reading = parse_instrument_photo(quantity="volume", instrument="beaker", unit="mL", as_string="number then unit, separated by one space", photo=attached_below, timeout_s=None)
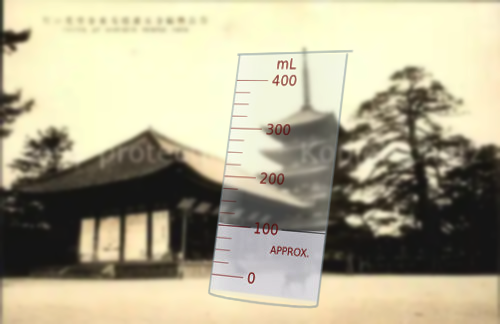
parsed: 100 mL
